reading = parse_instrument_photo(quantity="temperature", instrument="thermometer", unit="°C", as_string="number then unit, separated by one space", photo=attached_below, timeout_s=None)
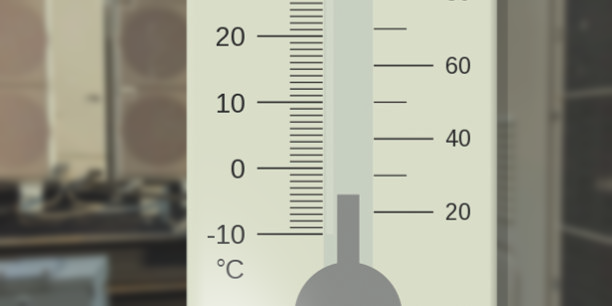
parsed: -4 °C
